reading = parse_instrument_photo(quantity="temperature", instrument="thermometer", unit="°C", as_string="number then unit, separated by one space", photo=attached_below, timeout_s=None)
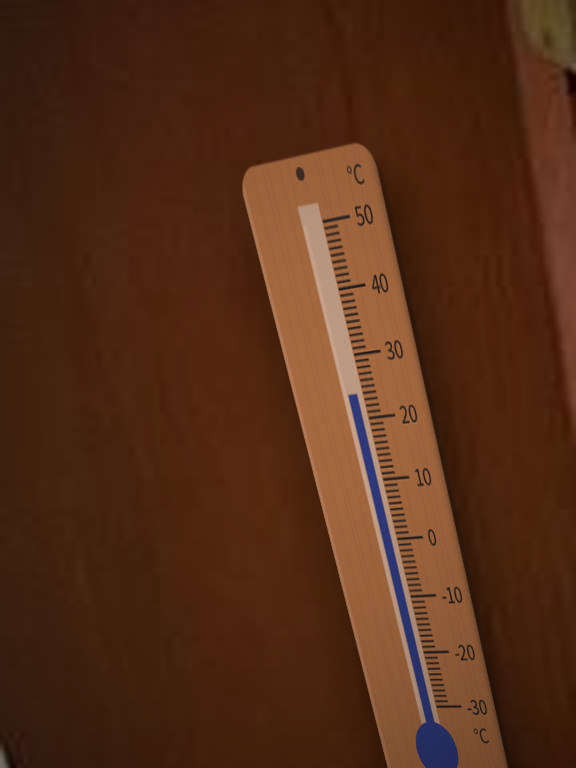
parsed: 24 °C
